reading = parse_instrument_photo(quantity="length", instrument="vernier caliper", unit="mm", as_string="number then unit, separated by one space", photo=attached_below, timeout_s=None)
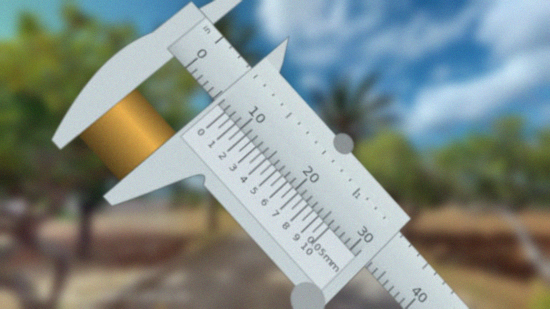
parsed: 7.2 mm
